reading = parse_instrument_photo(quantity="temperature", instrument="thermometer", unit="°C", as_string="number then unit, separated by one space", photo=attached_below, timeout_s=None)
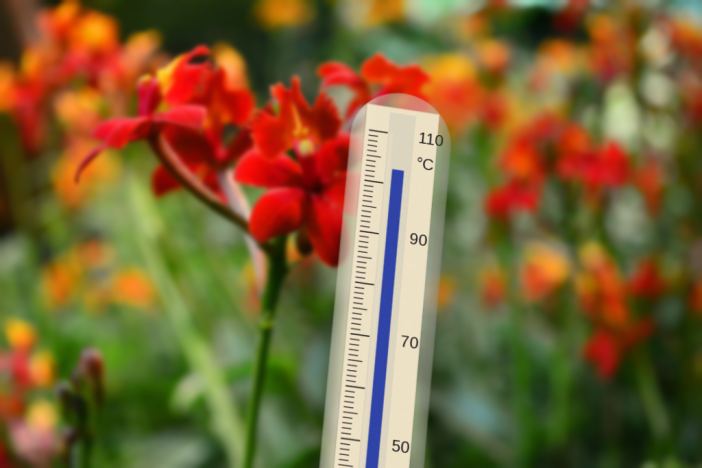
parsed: 103 °C
